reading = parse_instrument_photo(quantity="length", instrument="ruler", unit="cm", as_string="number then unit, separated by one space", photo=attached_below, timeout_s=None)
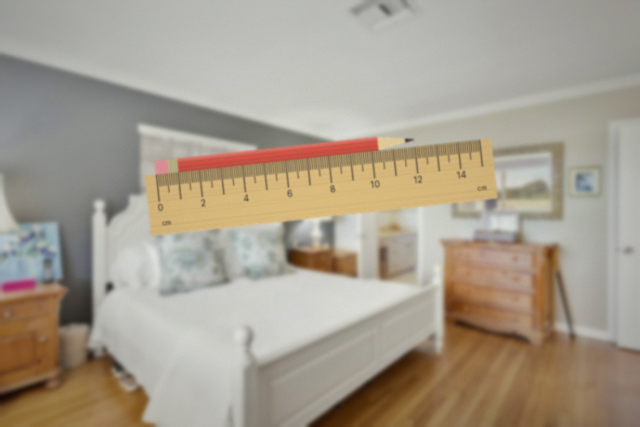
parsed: 12 cm
